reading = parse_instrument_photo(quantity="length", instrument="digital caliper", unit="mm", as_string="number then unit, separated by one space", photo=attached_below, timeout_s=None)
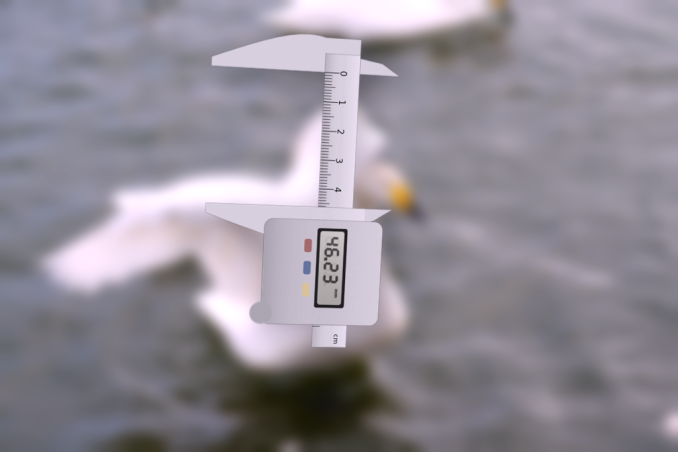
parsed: 46.23 mm
